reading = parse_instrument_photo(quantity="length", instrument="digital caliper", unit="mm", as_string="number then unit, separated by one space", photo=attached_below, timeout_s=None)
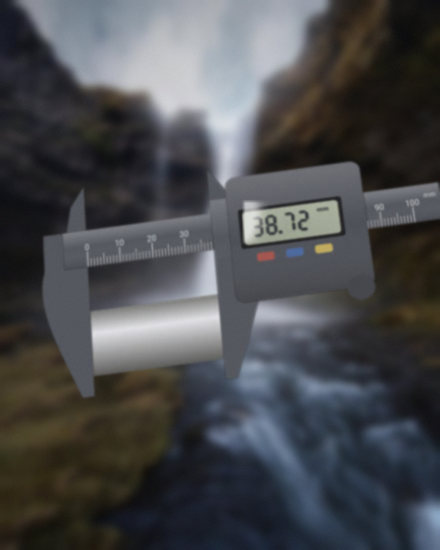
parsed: 38.72 mm
